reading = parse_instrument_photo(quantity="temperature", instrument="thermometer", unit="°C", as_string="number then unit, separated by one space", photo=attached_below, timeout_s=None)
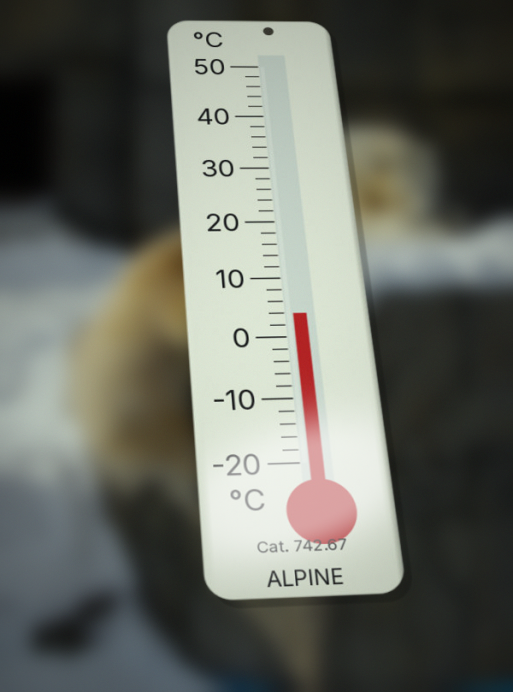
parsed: 4 °C
